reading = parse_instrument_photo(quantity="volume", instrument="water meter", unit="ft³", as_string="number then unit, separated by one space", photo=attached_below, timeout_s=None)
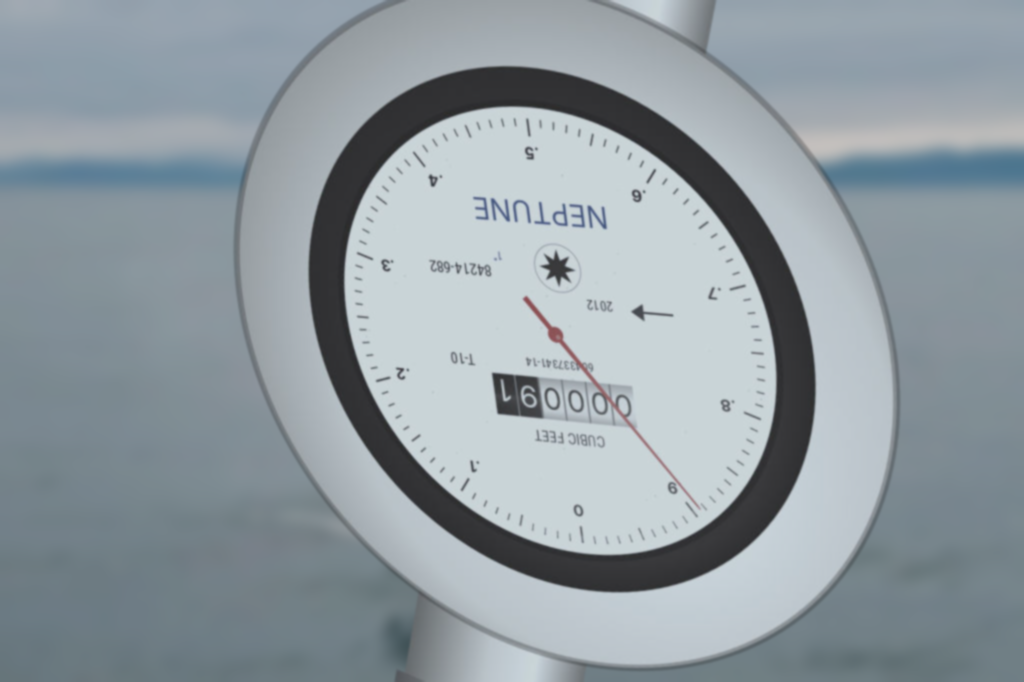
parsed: 90.89 ft³
